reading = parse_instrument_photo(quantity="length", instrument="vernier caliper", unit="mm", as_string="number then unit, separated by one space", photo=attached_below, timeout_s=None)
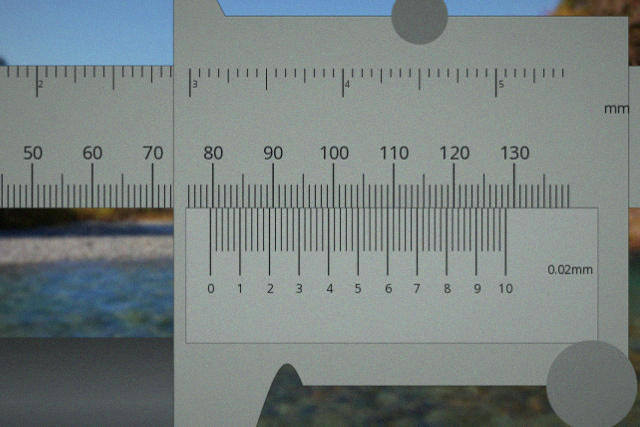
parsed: 79.6 mm
